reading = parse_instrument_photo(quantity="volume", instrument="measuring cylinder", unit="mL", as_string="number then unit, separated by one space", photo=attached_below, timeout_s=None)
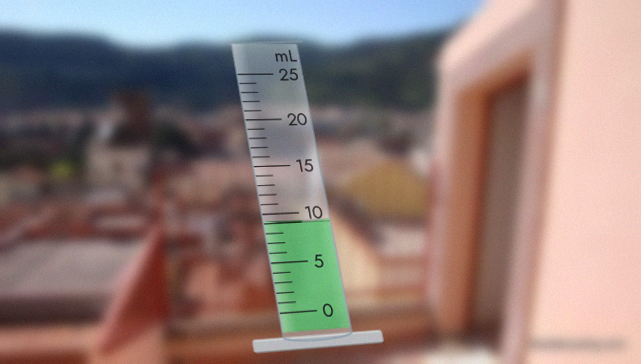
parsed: 9 mL
